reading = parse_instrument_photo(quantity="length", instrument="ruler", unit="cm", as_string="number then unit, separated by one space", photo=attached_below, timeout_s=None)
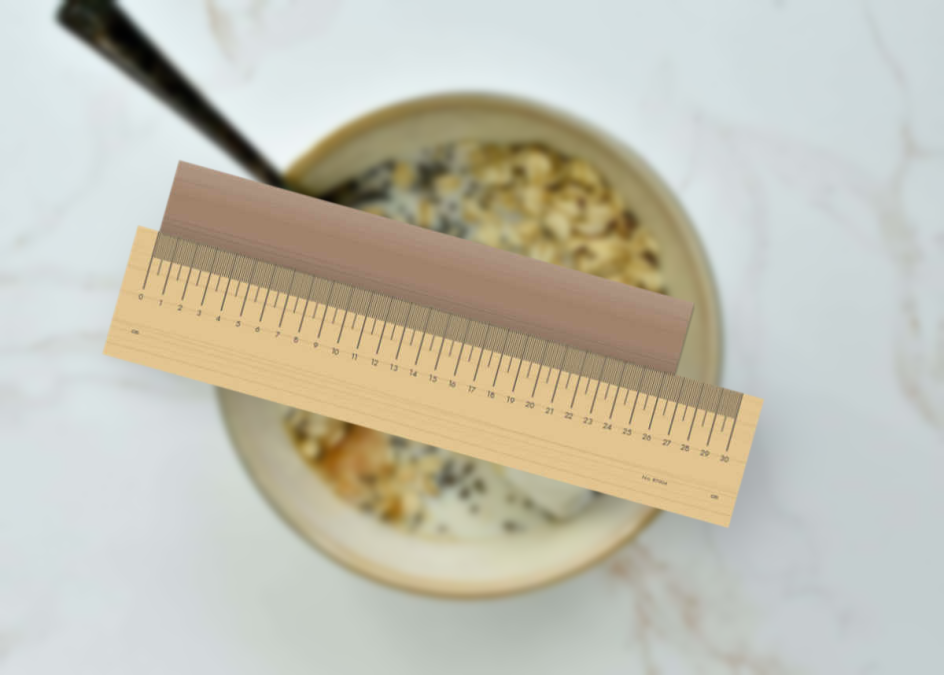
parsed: 26.5 cm
